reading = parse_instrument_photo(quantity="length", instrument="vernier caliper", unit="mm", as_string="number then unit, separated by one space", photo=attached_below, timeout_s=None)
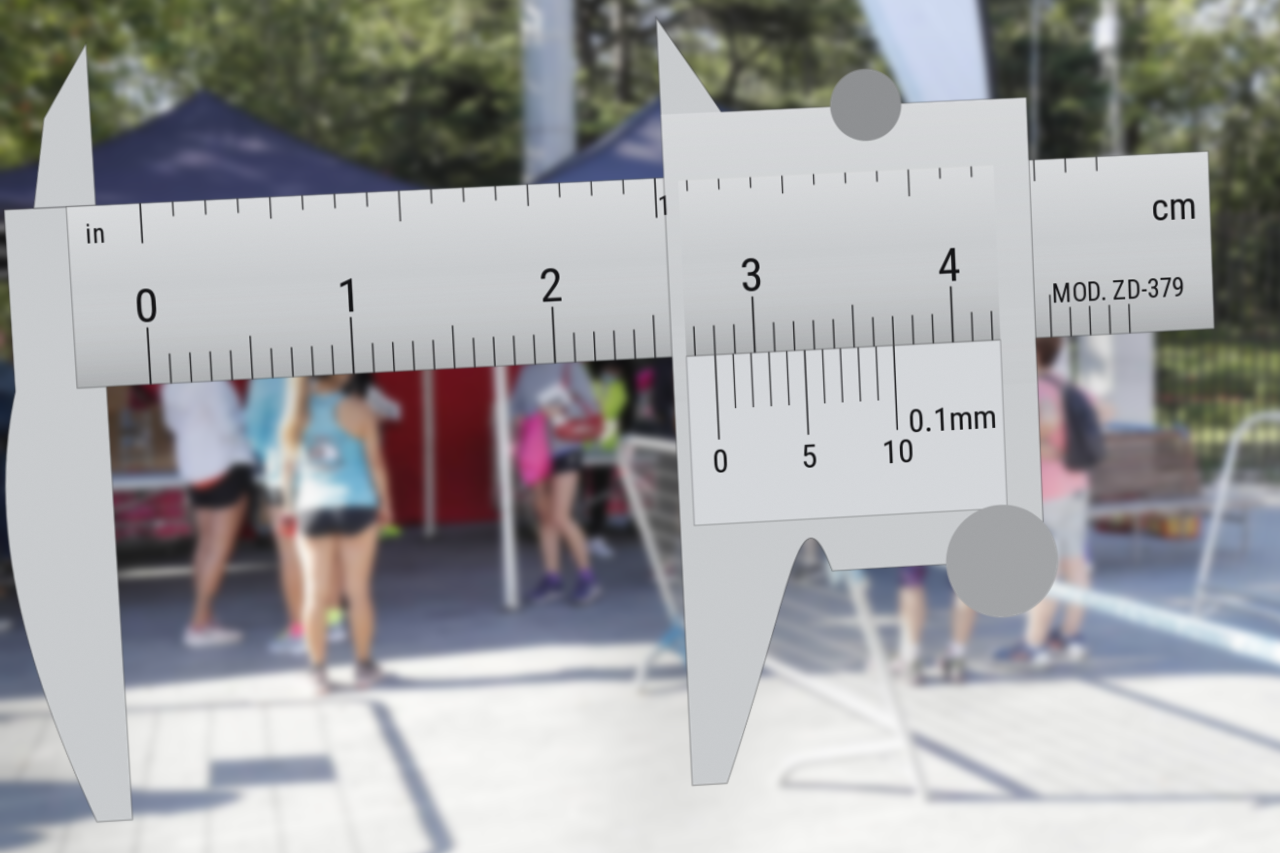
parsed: 28.0 mm
